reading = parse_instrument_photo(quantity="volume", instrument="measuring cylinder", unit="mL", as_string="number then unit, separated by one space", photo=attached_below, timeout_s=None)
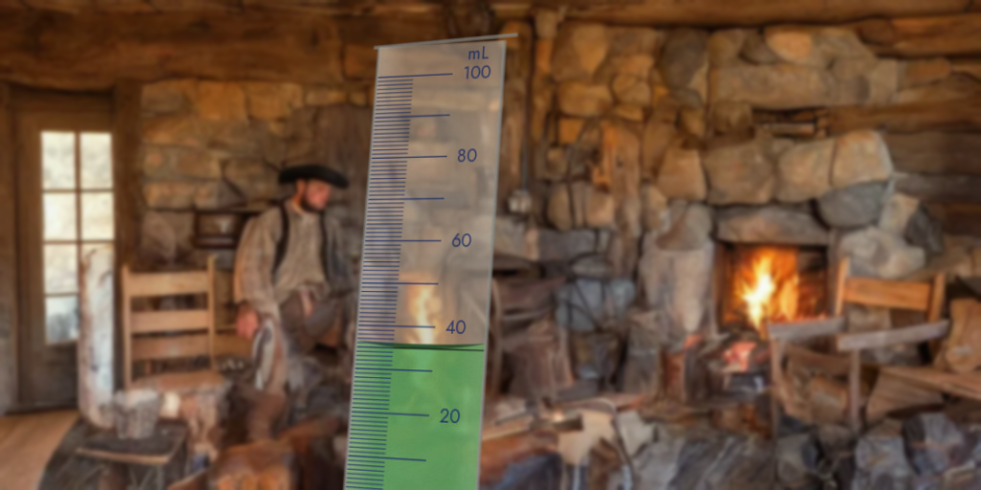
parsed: 35 mL
